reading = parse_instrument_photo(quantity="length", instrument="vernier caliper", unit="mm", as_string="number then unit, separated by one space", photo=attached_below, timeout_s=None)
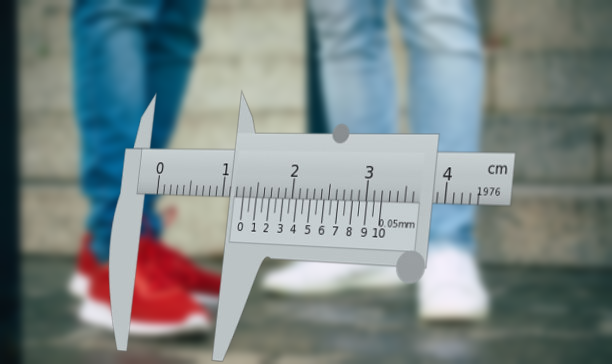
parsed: 13.0 mm
